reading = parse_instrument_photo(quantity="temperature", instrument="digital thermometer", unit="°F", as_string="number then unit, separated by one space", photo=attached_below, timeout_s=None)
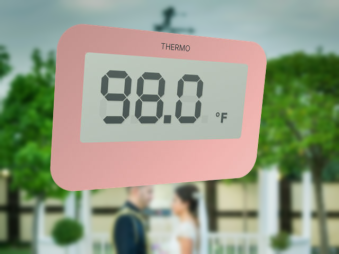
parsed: 98.0 °F
